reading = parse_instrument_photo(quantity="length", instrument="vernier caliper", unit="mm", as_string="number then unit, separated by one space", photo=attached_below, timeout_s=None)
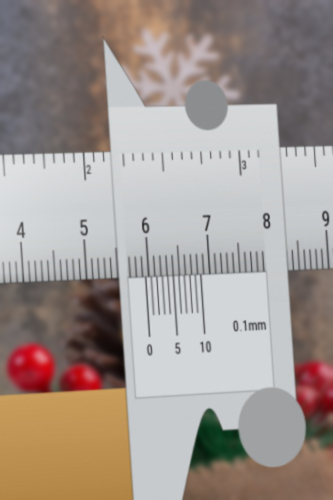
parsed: 59.5 mm
